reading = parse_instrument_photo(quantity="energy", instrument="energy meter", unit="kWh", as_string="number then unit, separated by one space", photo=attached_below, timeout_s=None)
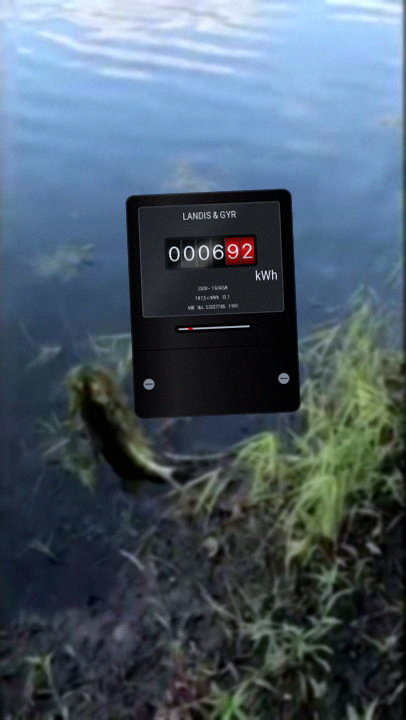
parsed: 6.92 kWh
